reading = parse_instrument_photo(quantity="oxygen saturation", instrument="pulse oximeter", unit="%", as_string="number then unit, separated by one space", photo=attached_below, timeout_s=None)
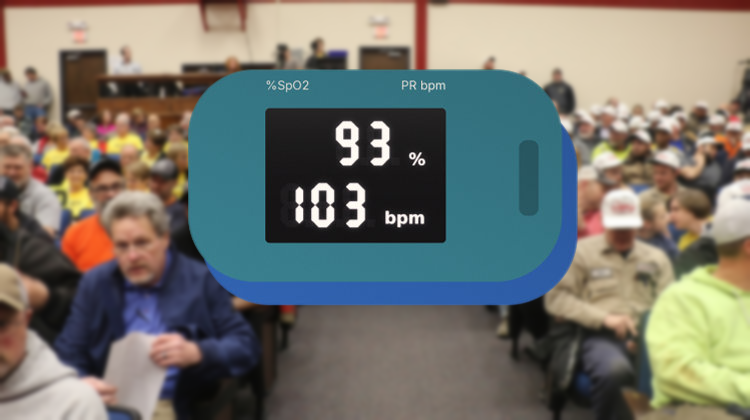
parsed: 93 %
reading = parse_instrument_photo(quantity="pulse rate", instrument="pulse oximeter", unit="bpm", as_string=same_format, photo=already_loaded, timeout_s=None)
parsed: 103 bpm
